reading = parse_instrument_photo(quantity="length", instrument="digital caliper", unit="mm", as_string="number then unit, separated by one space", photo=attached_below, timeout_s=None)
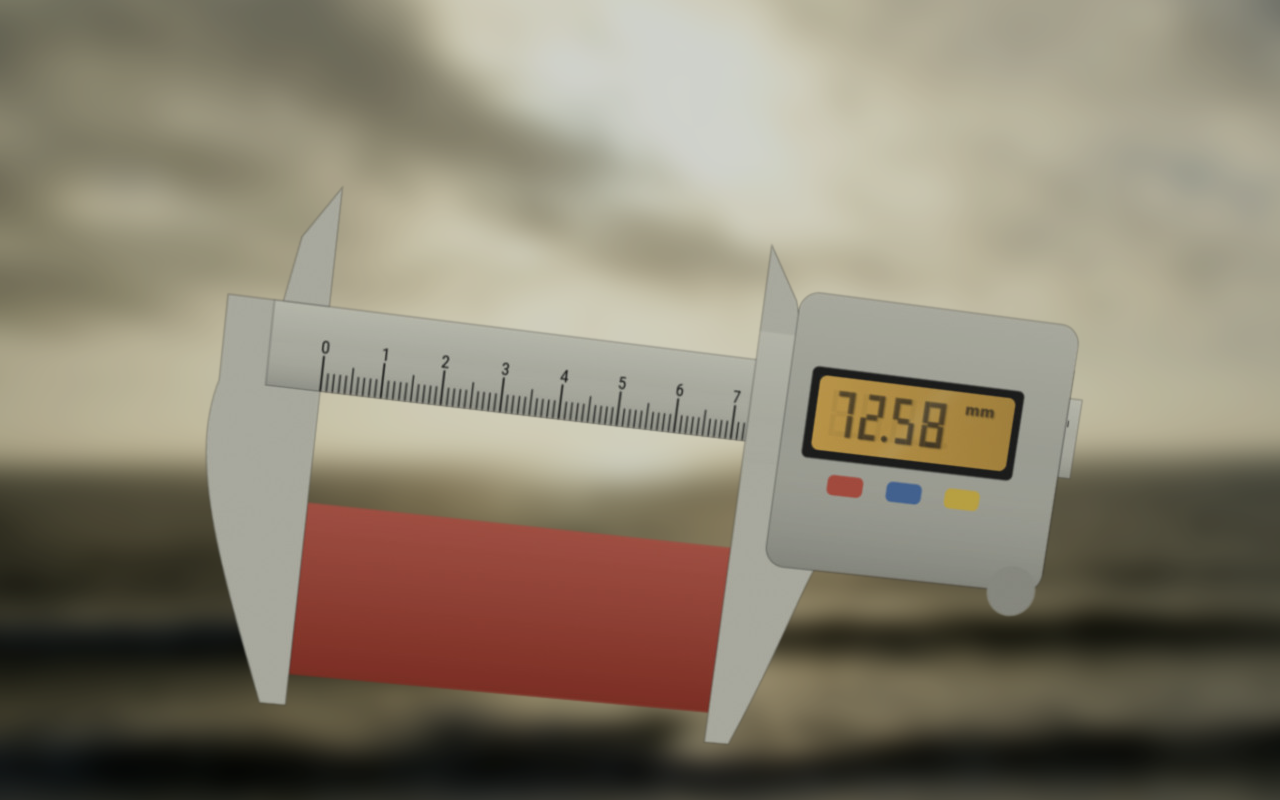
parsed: 72.58 mm
